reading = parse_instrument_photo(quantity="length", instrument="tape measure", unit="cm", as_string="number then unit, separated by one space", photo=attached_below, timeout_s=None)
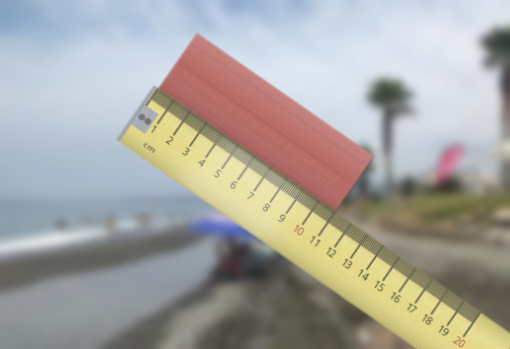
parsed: 11 cm
